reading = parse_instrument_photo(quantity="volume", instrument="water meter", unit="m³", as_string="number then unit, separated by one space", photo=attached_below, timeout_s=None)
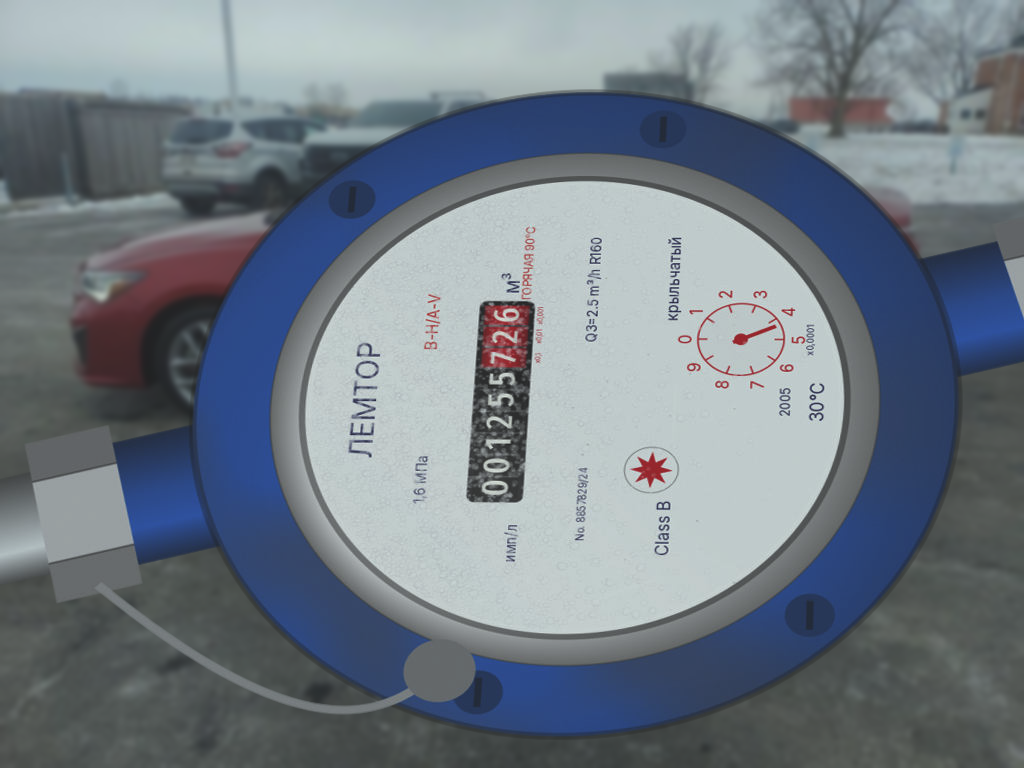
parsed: 1255.7264 m³
